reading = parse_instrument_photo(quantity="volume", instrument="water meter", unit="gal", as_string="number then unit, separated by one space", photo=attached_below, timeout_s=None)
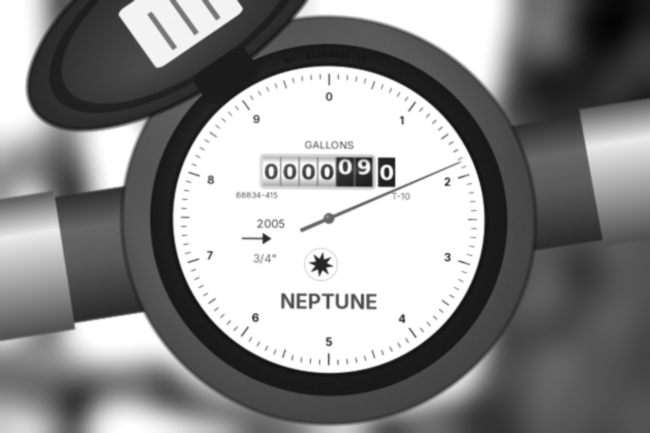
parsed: 91.8 gal
